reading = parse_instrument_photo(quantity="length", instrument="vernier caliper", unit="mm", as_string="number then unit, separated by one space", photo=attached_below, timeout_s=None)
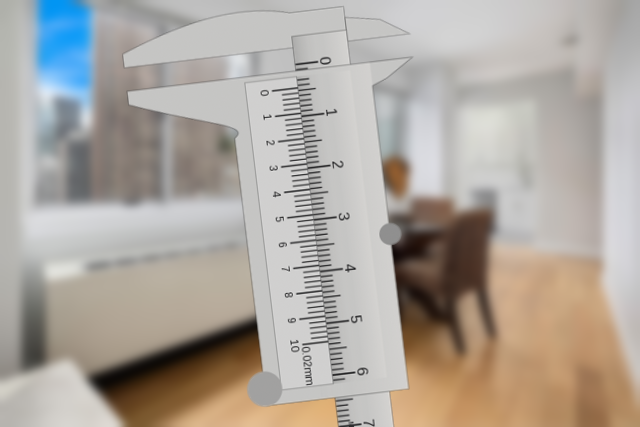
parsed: 4.5 mm
